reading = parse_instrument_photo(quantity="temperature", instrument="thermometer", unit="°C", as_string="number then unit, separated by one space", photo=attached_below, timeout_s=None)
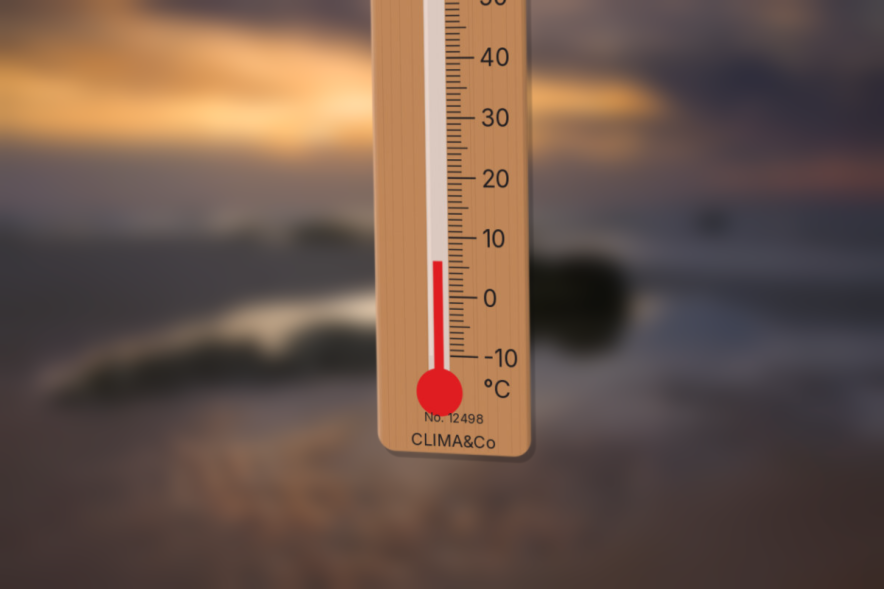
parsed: 6 °C
